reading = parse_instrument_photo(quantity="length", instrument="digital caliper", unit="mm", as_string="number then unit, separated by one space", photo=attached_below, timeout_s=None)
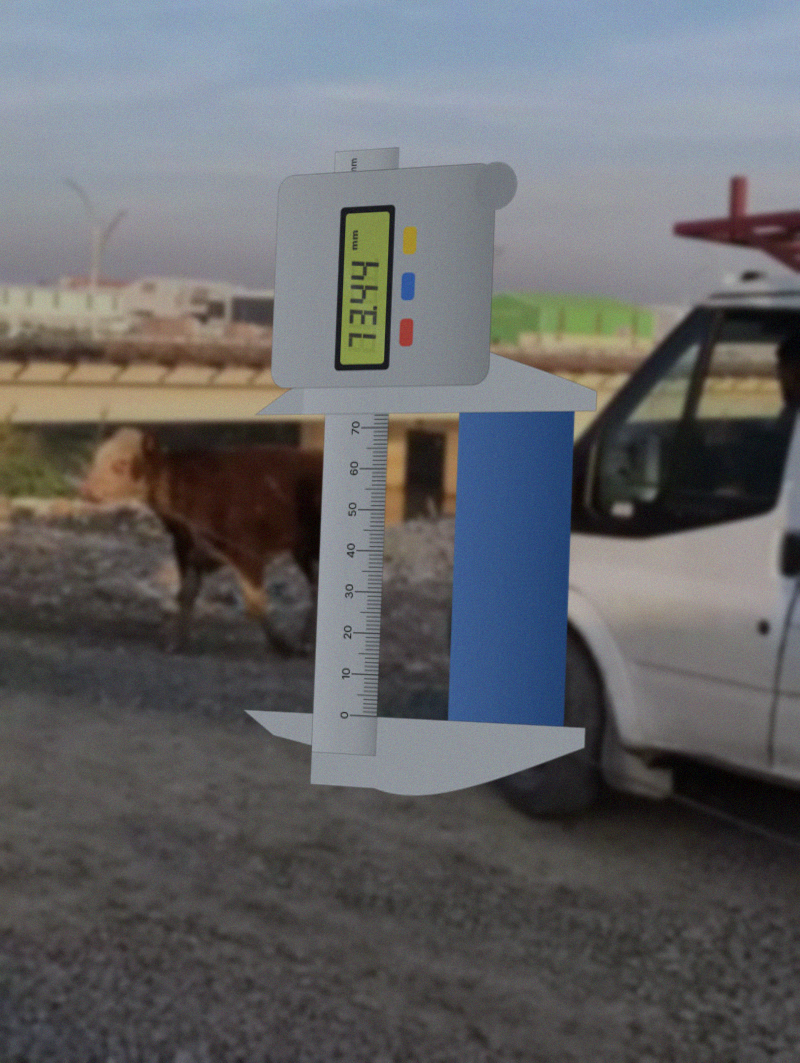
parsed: 73.44 mm
